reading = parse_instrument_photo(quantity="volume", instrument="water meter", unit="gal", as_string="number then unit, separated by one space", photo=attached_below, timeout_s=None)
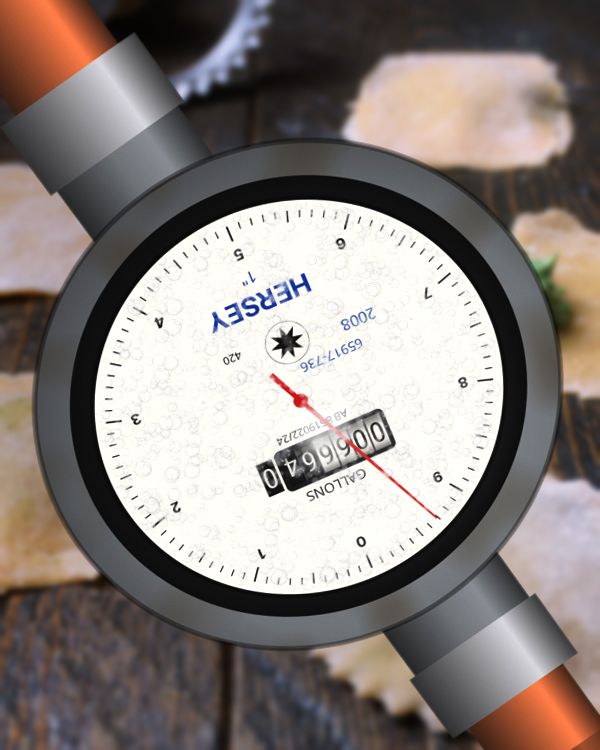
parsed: 66639.3 gal
